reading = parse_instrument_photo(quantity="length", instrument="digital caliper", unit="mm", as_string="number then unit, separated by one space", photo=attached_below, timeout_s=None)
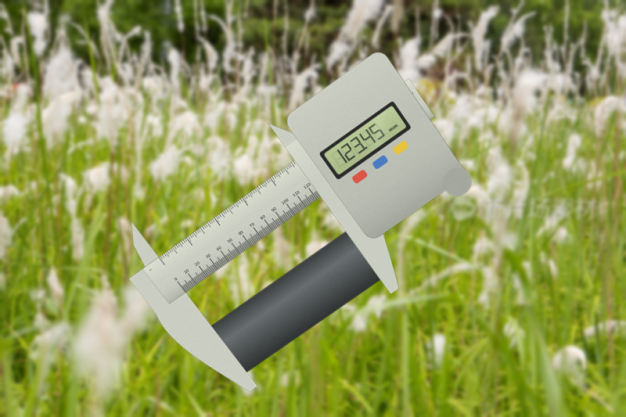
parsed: 123.45 mm
